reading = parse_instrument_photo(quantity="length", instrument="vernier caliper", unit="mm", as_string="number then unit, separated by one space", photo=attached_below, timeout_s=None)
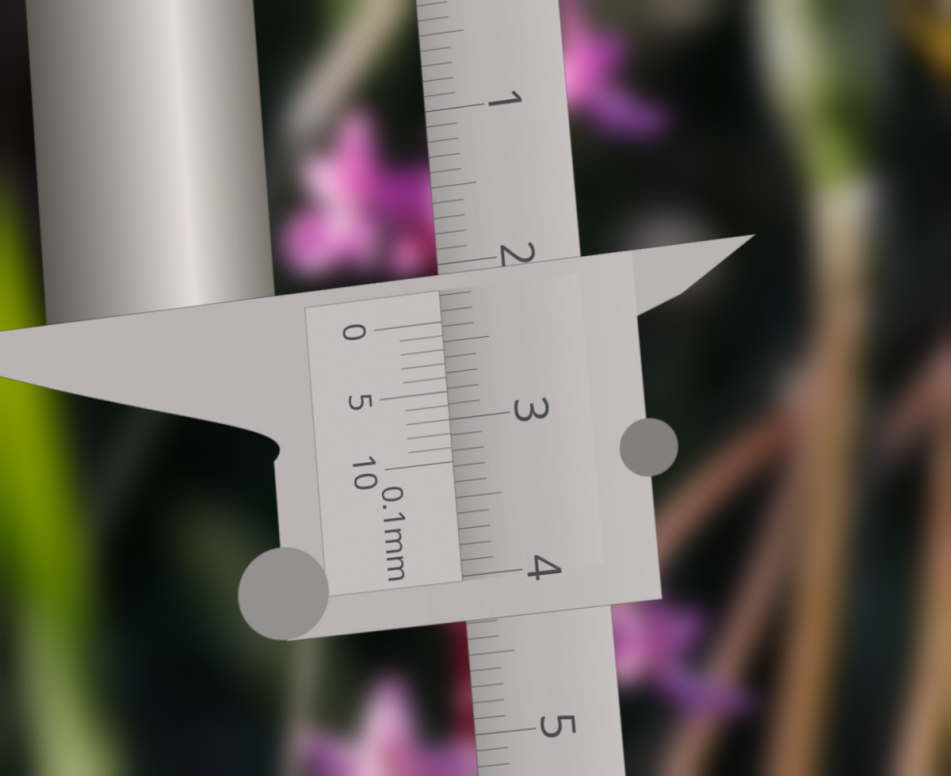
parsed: 23.7 mm
